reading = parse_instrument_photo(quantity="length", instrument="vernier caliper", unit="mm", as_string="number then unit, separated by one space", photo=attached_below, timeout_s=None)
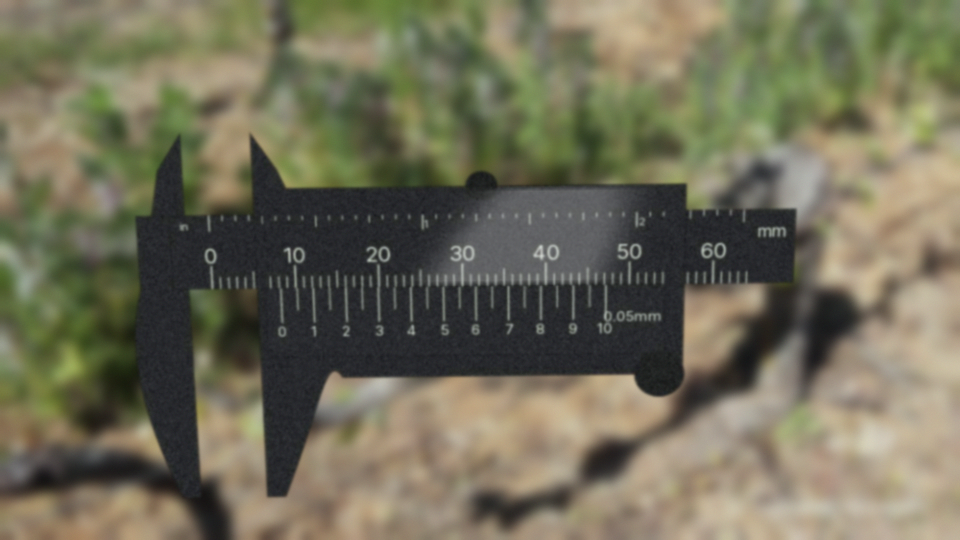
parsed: 8.2 mm
